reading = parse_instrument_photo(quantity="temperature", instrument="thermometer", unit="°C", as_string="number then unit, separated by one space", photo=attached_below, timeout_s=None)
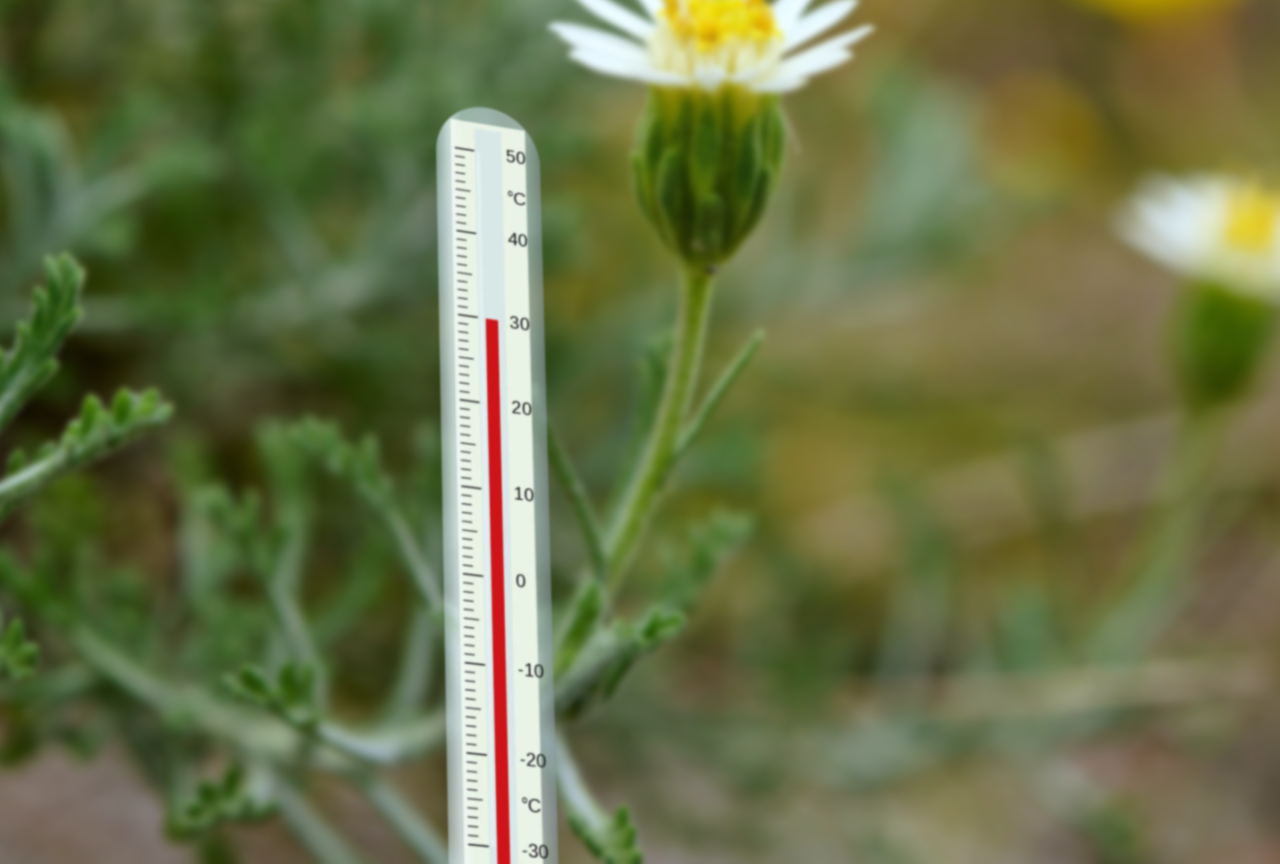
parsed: 30 °C
